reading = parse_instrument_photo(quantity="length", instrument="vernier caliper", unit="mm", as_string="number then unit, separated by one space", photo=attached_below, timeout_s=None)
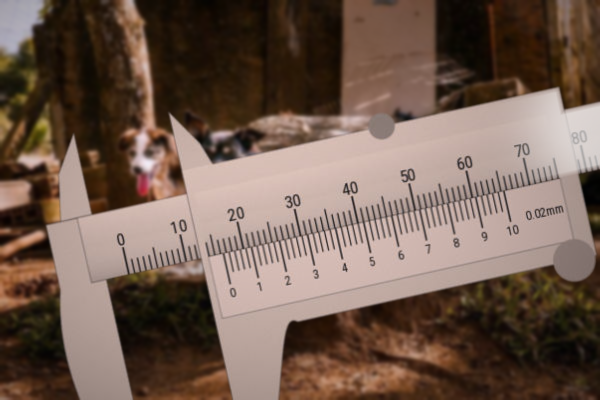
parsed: 16.5 mm
